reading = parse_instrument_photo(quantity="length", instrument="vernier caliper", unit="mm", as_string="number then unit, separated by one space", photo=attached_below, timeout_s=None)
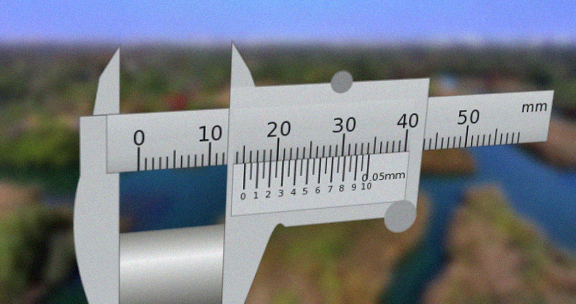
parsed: 15.2 mm
